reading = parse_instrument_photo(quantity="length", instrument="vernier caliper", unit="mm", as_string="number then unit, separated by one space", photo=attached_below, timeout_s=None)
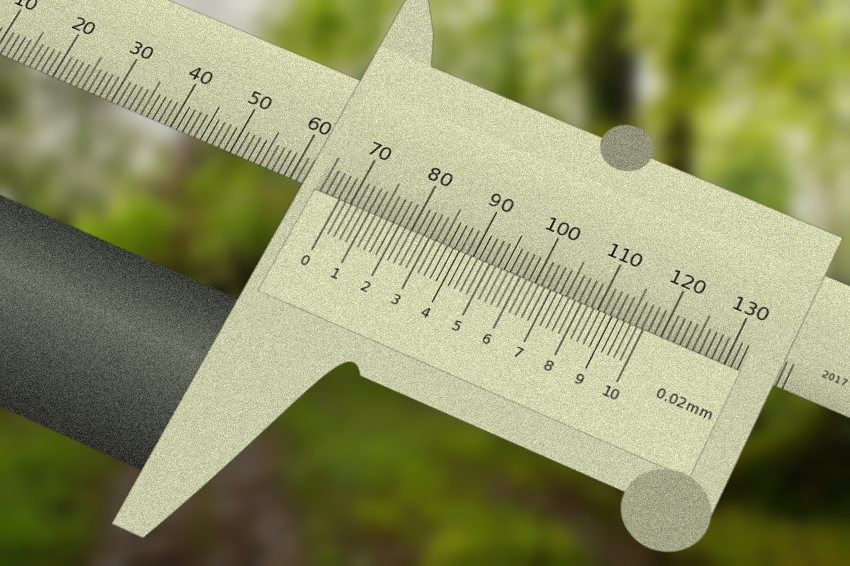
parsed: 68.2 mm
